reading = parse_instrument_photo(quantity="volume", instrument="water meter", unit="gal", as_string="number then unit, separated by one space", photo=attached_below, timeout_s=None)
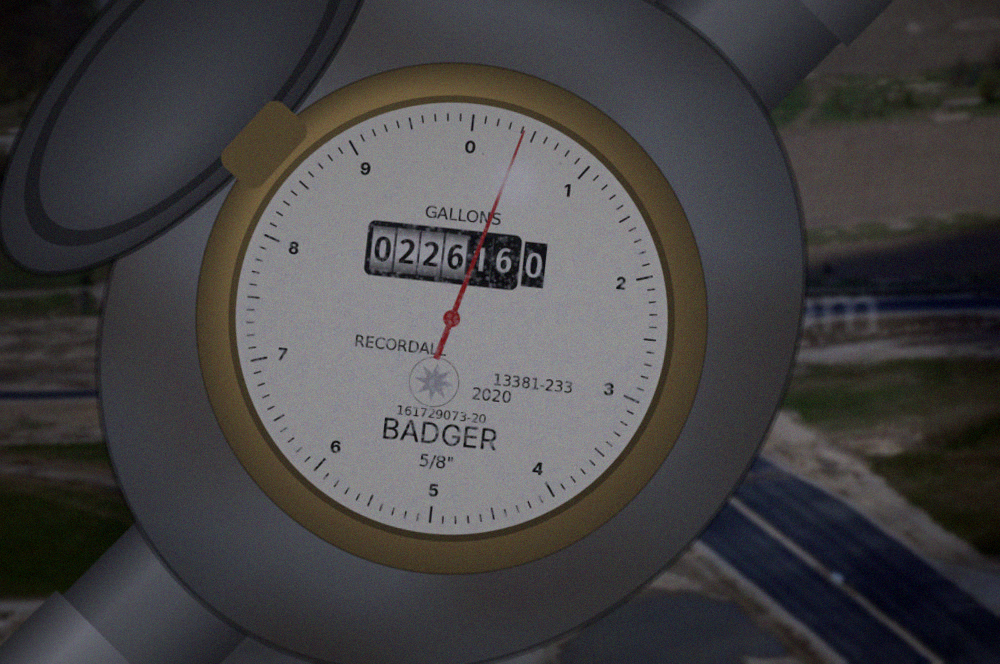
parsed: 226160.4 gal
